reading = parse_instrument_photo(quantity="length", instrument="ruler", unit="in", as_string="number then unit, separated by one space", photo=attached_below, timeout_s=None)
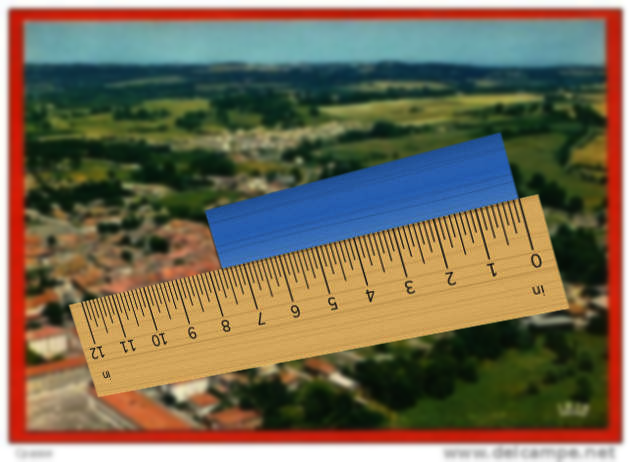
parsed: 7.625 in
